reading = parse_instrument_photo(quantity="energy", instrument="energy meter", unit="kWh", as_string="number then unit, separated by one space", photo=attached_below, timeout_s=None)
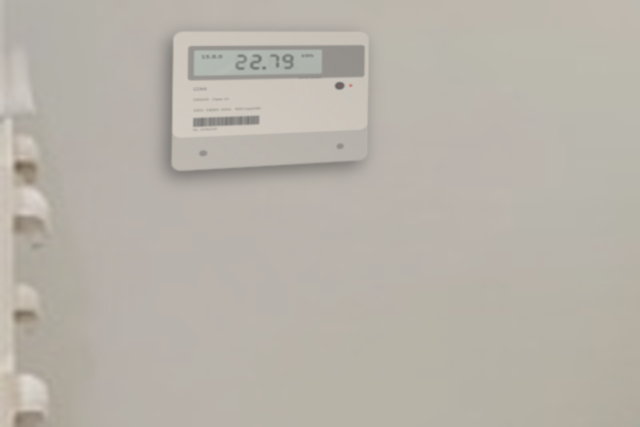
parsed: 22.79 kWh
